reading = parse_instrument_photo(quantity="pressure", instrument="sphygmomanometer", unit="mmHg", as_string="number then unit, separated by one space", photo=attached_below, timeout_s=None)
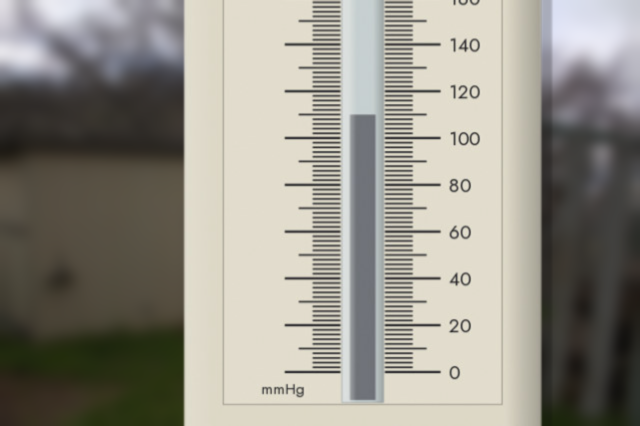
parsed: 110 mmHg
